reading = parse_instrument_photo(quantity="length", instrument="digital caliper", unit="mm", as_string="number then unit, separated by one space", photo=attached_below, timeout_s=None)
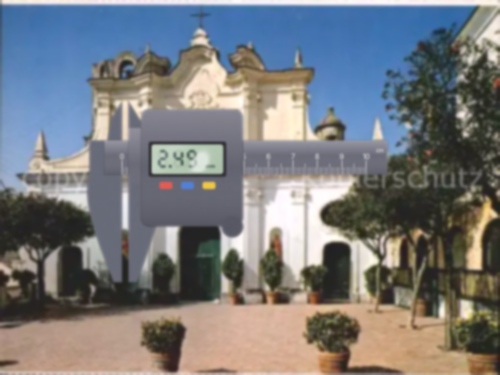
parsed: 2.49 mm
